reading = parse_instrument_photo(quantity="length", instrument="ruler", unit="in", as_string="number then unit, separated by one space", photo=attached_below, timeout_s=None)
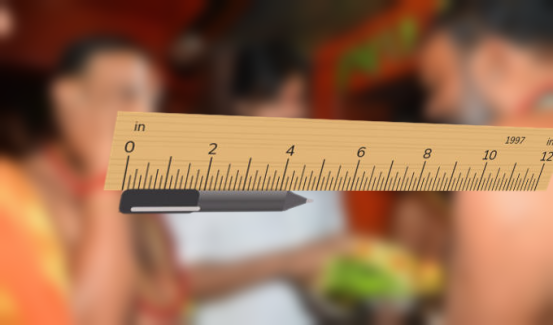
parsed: 5 in
